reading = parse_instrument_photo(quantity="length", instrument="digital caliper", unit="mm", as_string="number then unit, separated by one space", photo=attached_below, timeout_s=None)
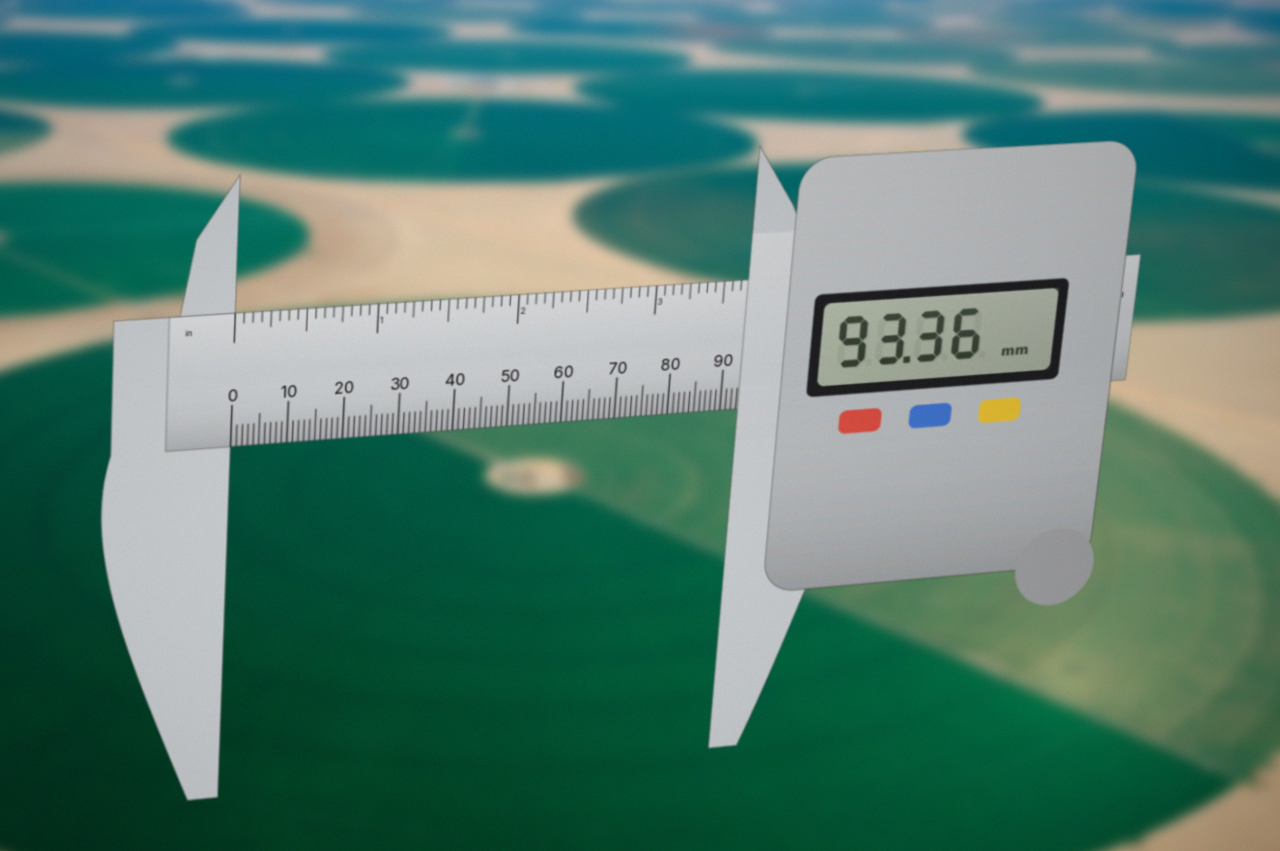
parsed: 93.36 mm
